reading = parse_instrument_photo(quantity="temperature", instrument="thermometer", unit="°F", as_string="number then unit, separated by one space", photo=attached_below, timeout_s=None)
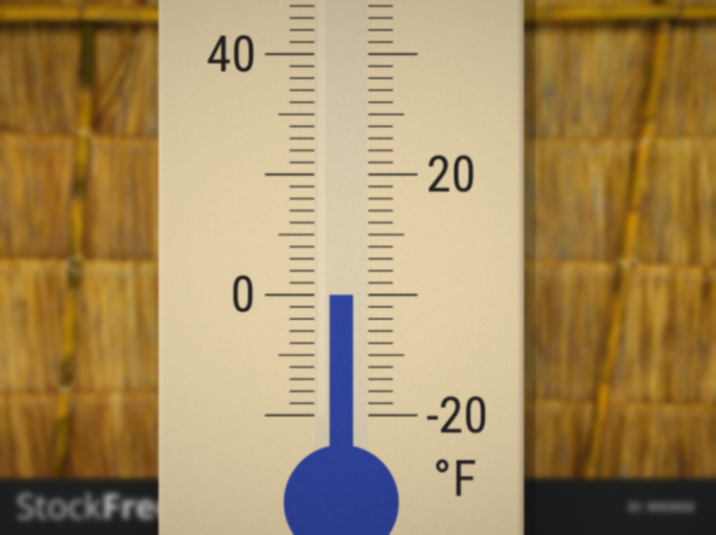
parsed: 0 °F
